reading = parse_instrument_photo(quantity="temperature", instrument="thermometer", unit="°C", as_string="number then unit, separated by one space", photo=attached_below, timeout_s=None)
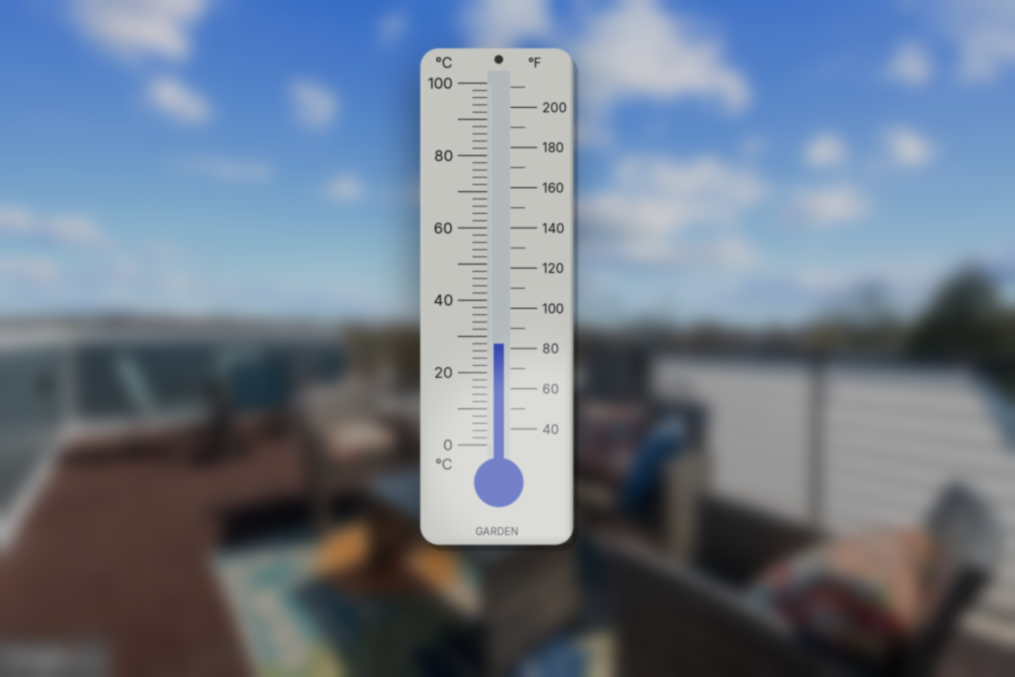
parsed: 28 °C
